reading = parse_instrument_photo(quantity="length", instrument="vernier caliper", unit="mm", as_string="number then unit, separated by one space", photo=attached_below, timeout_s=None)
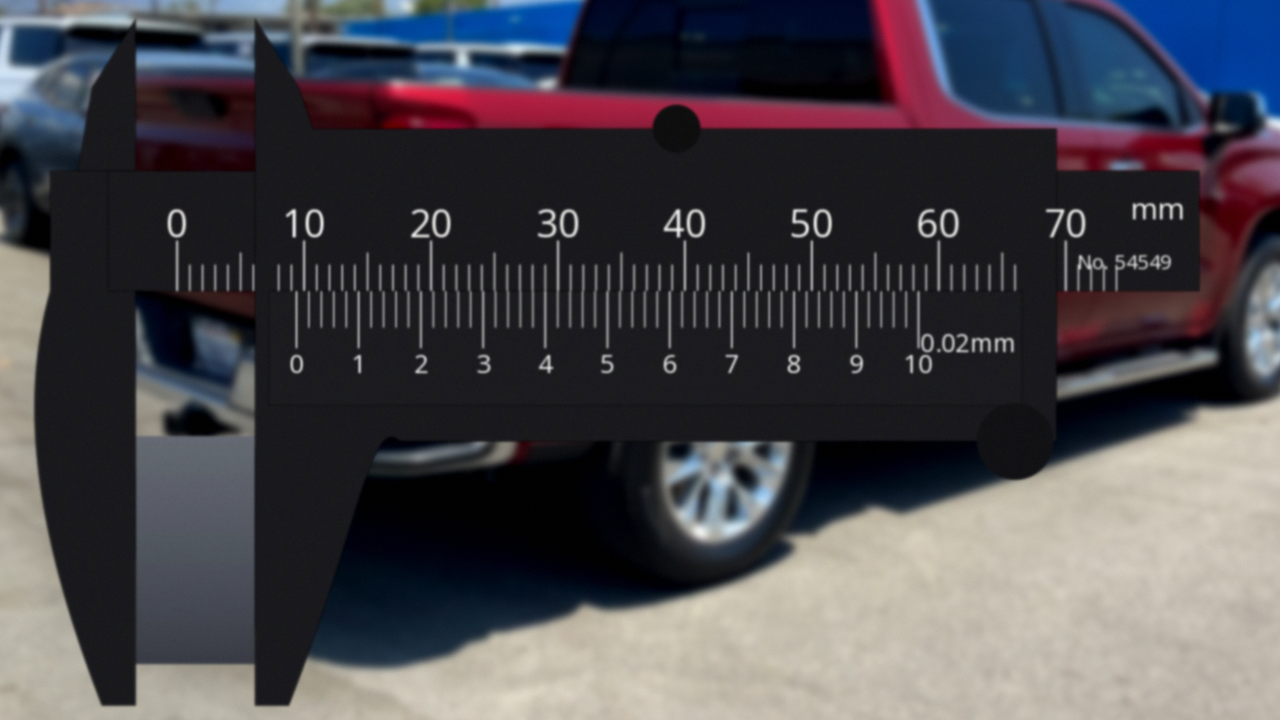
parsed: 9.4 mm
